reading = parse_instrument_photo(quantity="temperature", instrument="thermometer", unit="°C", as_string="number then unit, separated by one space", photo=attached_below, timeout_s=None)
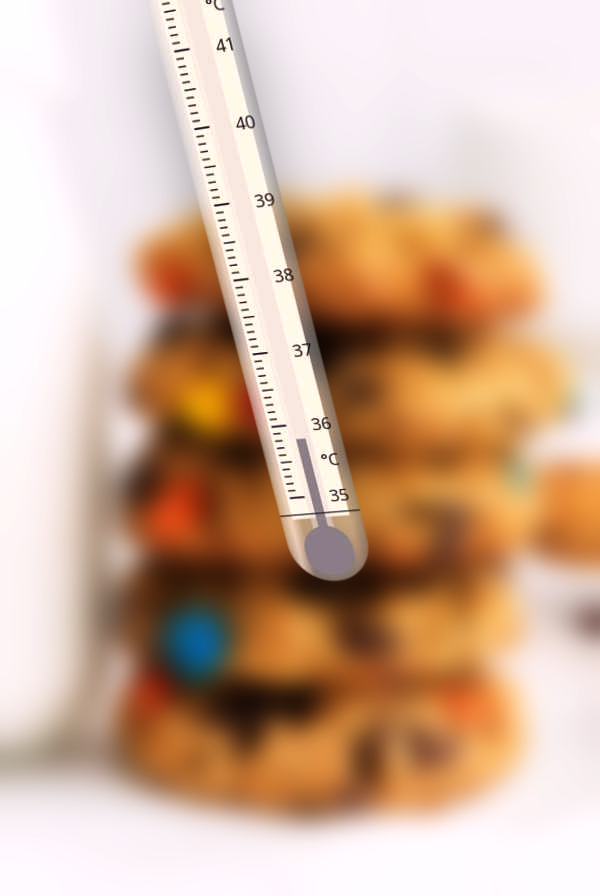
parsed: 35.8 °C
